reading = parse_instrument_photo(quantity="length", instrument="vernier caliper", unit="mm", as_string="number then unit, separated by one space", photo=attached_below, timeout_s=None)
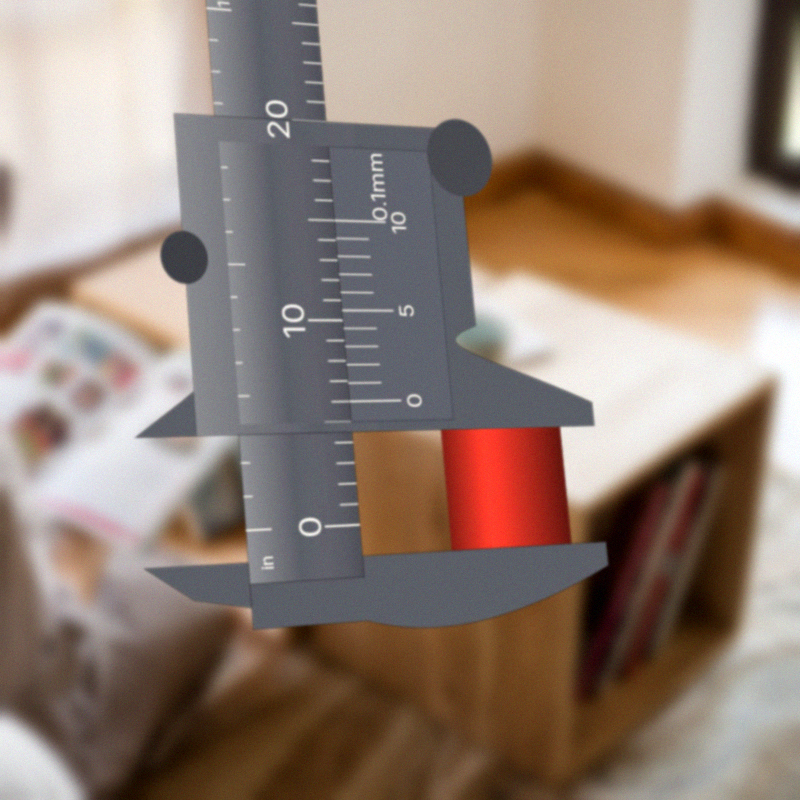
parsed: 6.0 mm
